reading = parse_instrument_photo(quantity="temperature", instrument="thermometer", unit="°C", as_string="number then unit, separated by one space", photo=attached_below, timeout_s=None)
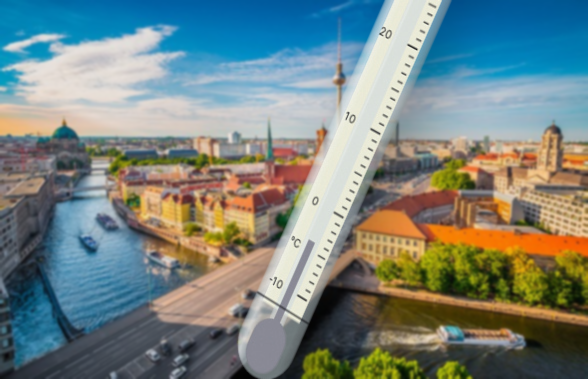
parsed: -4 °C
